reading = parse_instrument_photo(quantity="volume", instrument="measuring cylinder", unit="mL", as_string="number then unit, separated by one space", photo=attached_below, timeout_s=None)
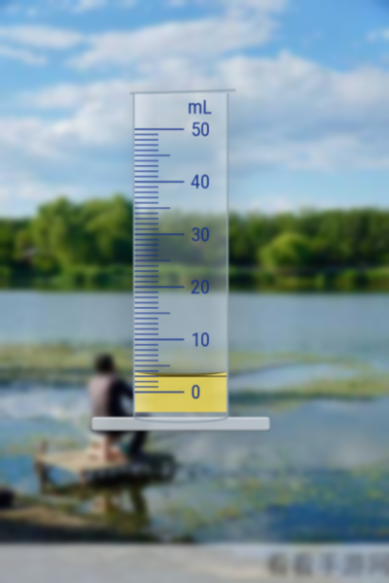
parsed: 3 mL
